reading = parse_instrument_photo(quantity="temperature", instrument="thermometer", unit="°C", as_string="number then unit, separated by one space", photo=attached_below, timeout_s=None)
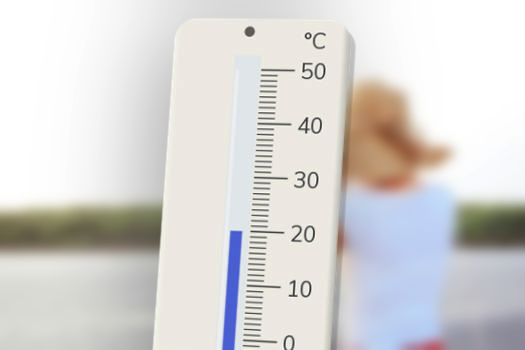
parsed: 20 °C
